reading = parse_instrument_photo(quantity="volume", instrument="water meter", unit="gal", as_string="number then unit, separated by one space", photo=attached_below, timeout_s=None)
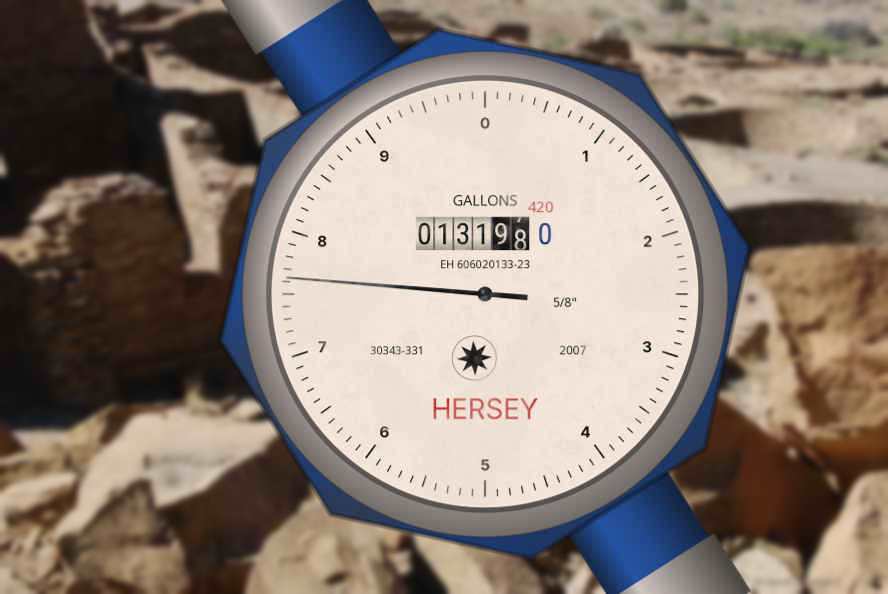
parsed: 131977.6 gal
